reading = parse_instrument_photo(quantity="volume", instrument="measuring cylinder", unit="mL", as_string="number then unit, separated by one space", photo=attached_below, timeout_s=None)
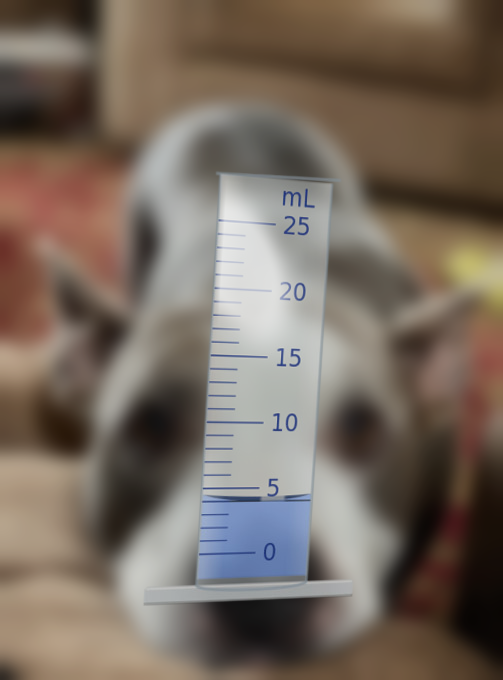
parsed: 4 mL
